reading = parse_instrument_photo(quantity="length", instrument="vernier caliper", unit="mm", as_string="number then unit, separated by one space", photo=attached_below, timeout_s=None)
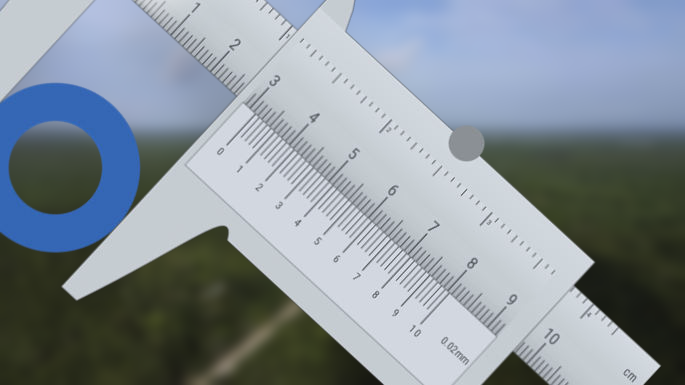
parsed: 31.5 mm
